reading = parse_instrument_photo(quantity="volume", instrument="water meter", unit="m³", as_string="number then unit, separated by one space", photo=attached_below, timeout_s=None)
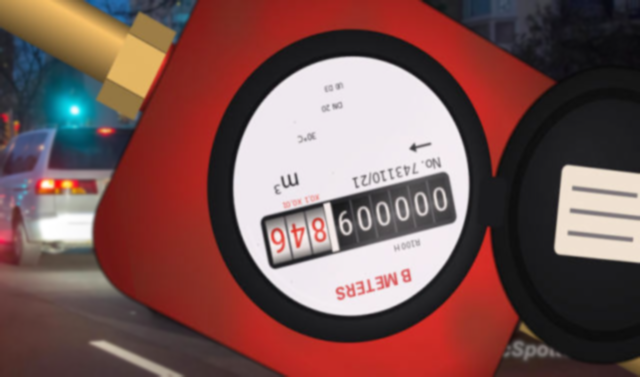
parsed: 9.846 m³
